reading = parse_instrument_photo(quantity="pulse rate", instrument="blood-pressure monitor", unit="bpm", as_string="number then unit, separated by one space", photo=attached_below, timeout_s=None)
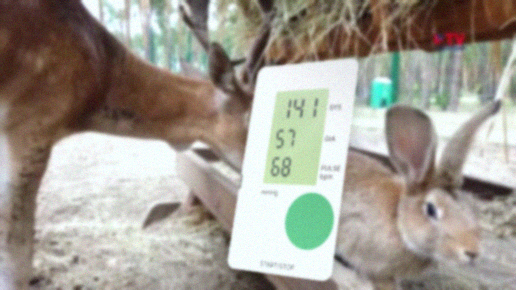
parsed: 68 bpm
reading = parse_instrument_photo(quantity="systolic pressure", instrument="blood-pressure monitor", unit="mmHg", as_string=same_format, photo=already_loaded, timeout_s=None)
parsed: 141 mmHg
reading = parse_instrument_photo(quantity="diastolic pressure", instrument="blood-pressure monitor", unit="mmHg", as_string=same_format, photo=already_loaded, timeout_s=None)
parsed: 57 mmHg
